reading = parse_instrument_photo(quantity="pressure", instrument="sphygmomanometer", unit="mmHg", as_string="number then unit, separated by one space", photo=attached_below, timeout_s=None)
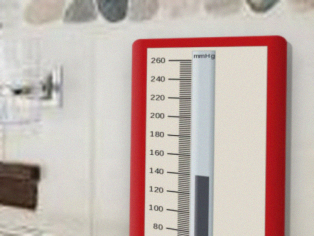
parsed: 140 mmHg
